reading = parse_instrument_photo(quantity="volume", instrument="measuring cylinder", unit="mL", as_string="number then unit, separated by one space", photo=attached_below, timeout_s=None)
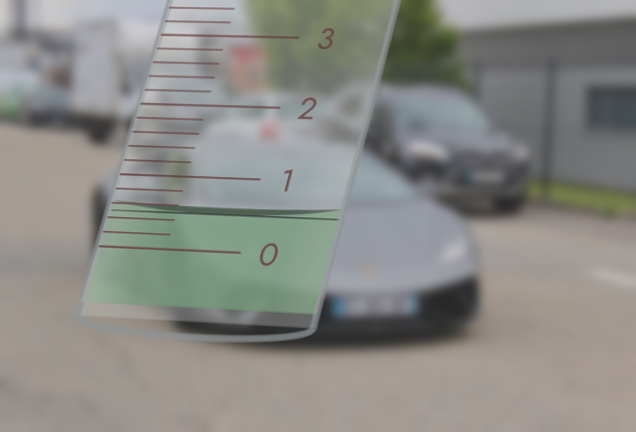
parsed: 0.5 mL
